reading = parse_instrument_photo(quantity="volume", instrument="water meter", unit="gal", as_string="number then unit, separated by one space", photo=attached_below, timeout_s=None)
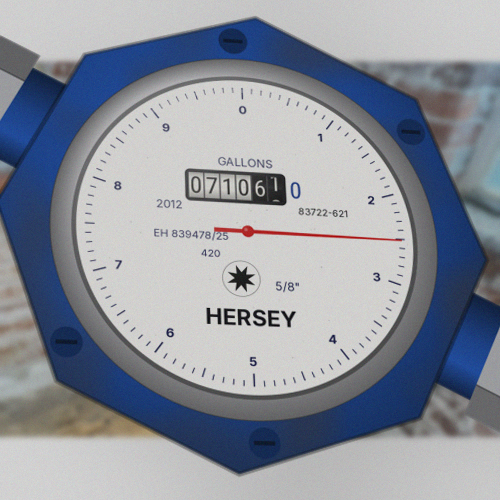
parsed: 710612.5 gal
